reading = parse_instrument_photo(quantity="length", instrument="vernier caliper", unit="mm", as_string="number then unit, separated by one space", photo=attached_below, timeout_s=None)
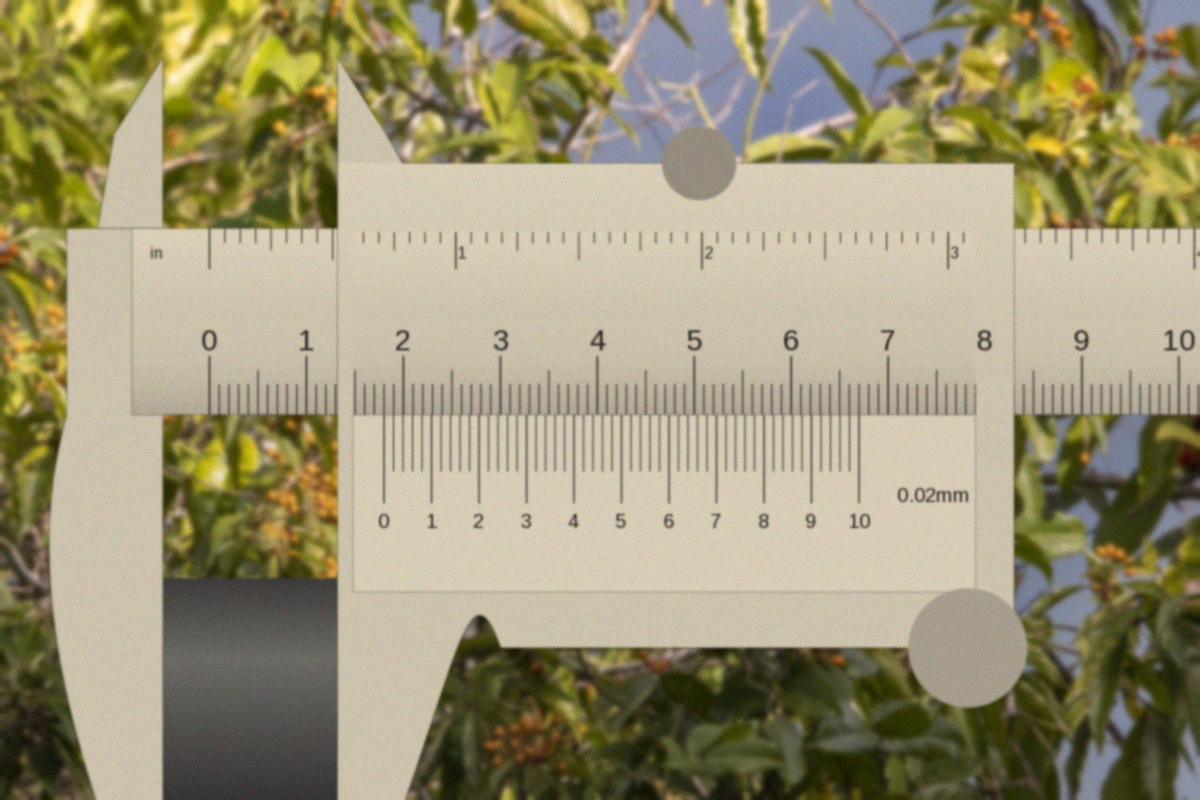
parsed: 18.0 mm
